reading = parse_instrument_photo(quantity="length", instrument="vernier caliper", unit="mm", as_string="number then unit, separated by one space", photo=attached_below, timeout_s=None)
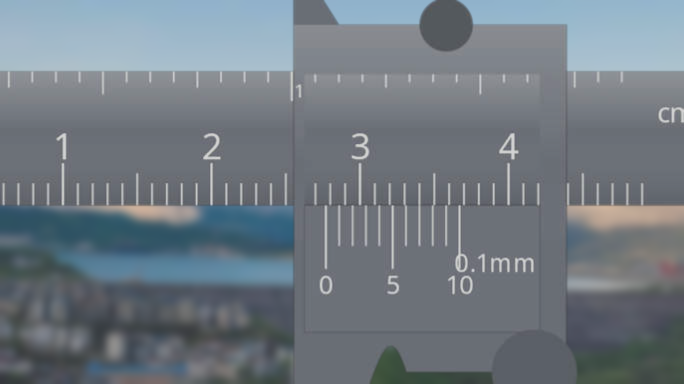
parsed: 27.7 mm
